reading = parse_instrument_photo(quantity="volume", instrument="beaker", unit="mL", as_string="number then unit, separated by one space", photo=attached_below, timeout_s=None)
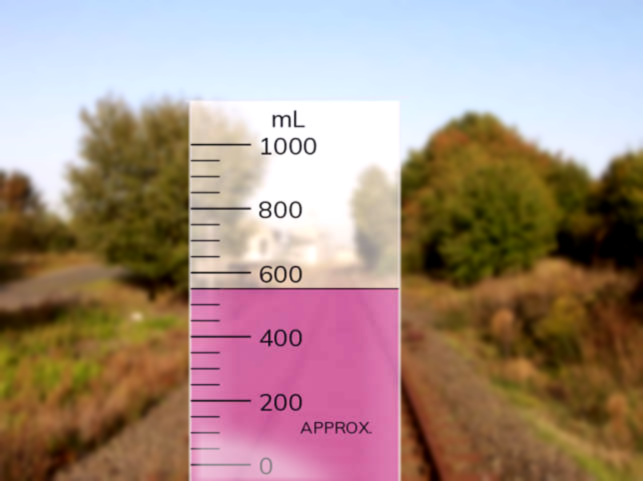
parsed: 550 mL
